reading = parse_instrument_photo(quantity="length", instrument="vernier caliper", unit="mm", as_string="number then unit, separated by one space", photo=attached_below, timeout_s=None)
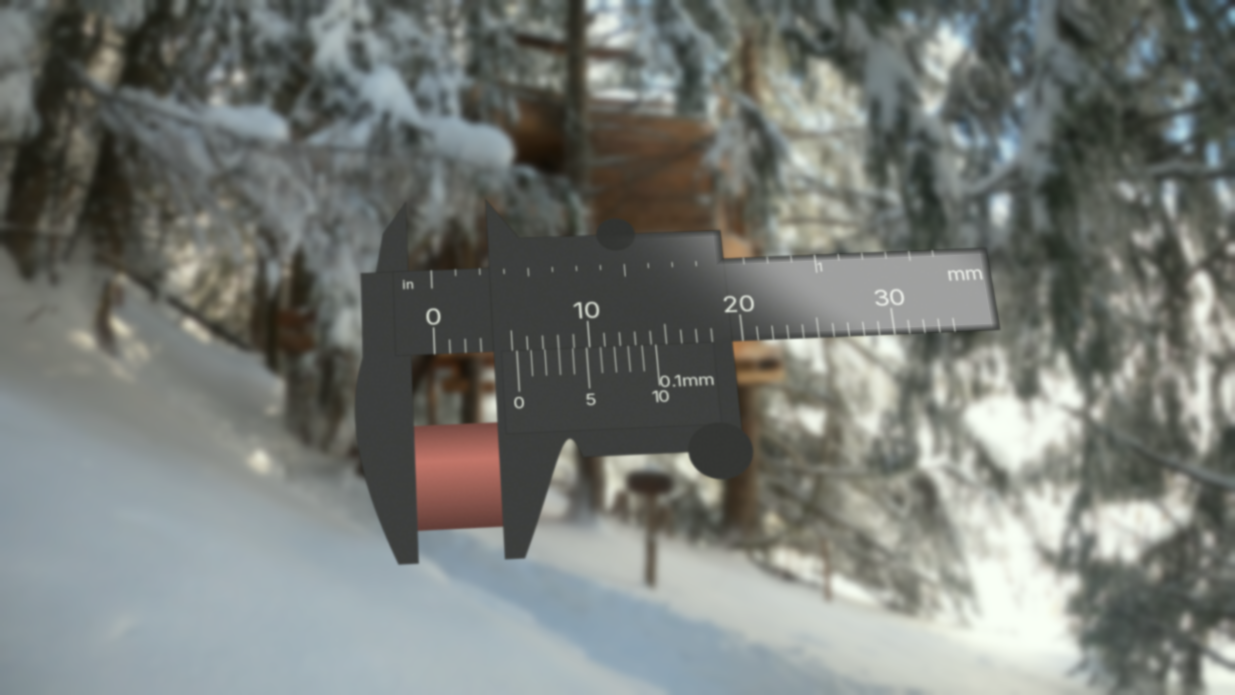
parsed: 5.3 mm
